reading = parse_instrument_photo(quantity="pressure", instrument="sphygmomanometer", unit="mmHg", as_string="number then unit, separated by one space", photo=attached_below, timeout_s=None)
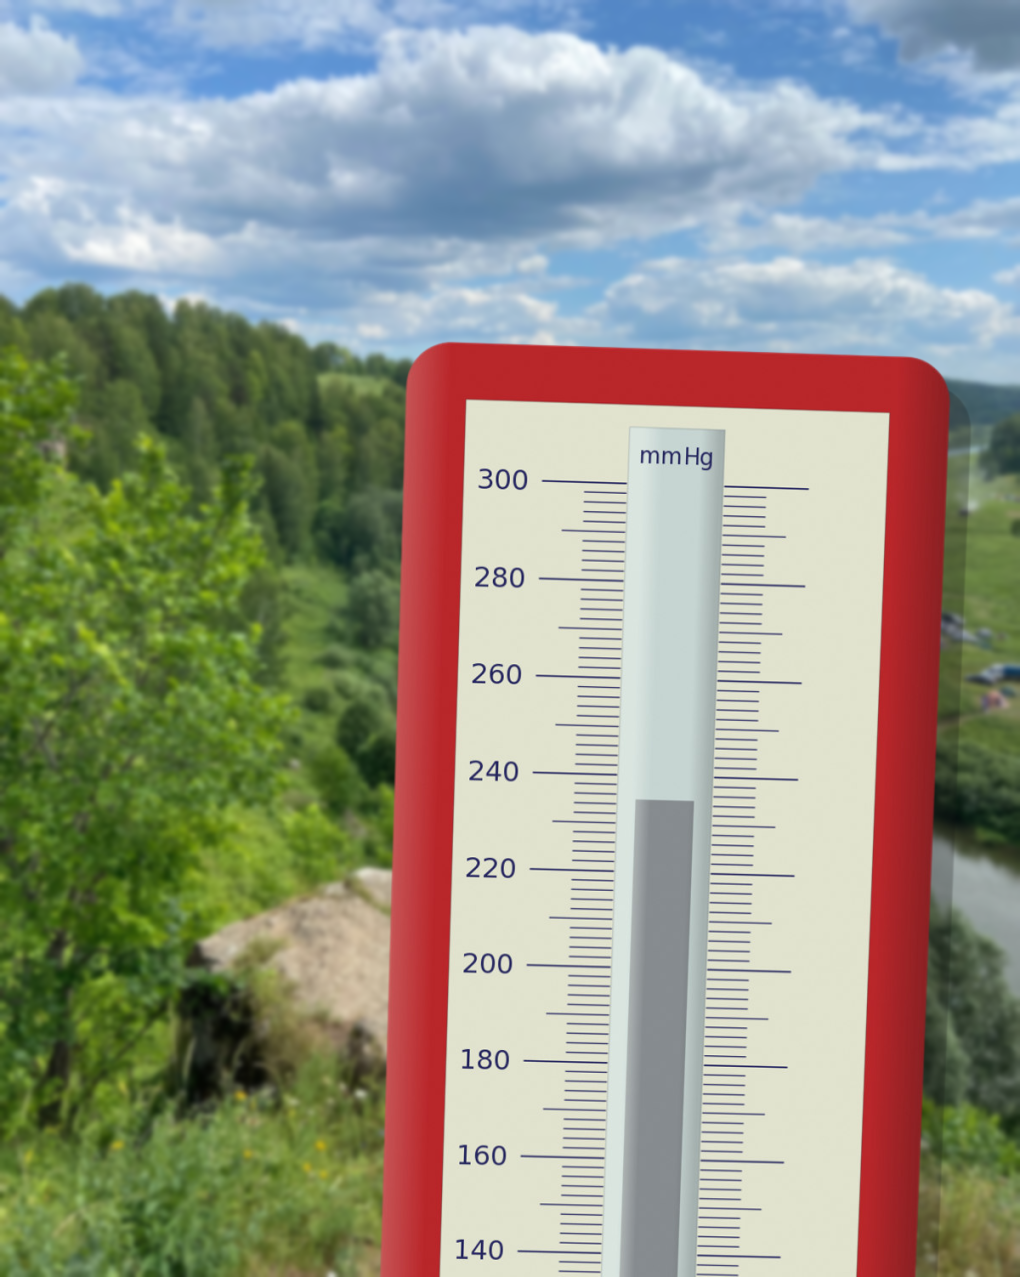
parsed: 235 mmHg
